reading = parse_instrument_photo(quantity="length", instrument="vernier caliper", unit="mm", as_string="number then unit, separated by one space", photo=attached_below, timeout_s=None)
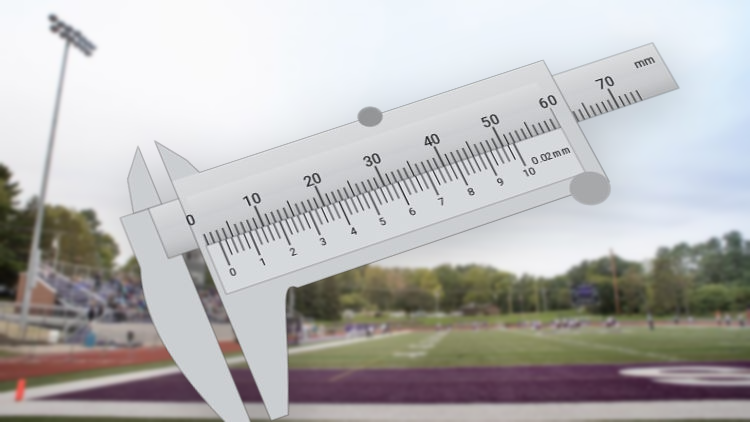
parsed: 2.8 mm
